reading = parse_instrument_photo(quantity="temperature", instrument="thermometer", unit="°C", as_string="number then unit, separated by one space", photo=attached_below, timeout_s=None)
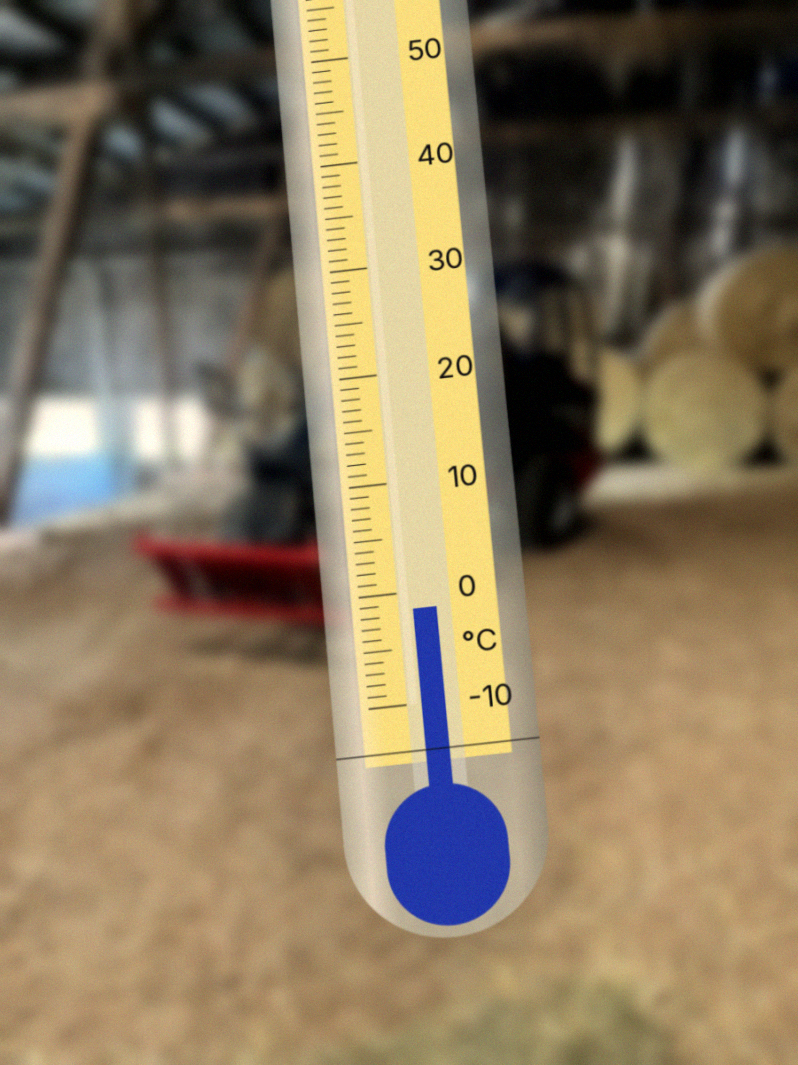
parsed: -1.5 °C
